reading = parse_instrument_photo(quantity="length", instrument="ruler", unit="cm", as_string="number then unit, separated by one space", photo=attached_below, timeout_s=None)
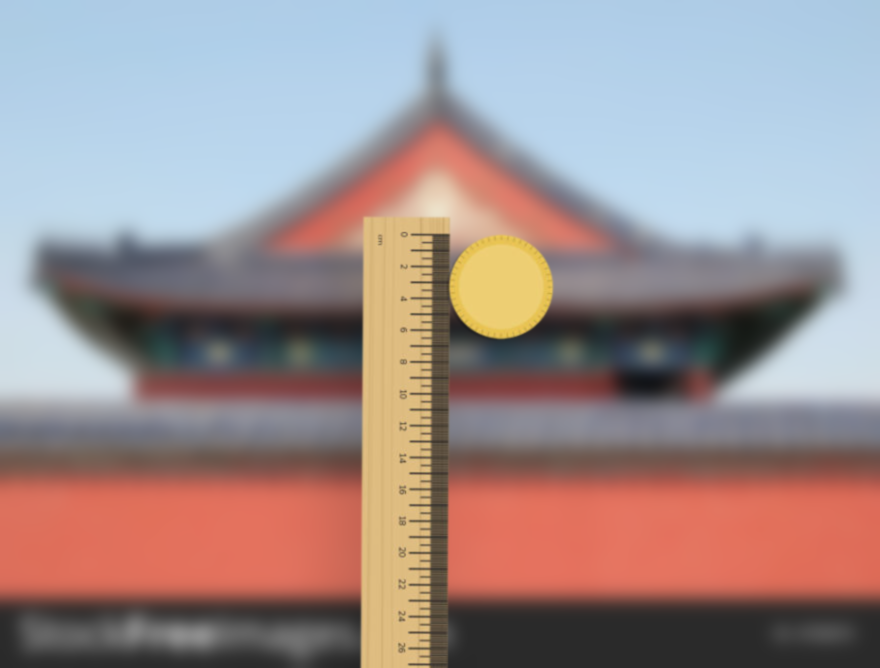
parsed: 6.5 cm
